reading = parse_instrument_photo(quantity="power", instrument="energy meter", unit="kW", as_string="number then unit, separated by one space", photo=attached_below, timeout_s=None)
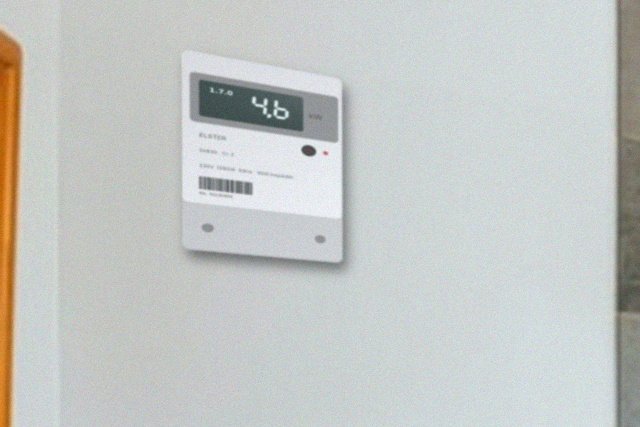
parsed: 4.6 kW
